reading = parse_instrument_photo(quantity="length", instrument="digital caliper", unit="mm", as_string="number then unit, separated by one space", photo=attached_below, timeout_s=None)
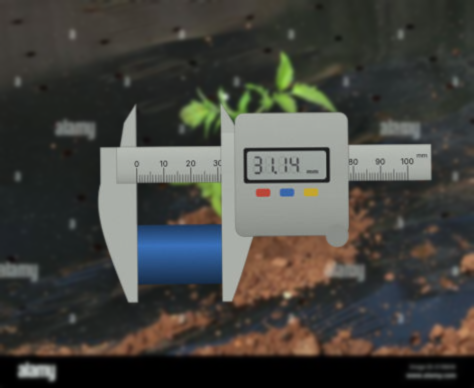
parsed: 31.14 mm
